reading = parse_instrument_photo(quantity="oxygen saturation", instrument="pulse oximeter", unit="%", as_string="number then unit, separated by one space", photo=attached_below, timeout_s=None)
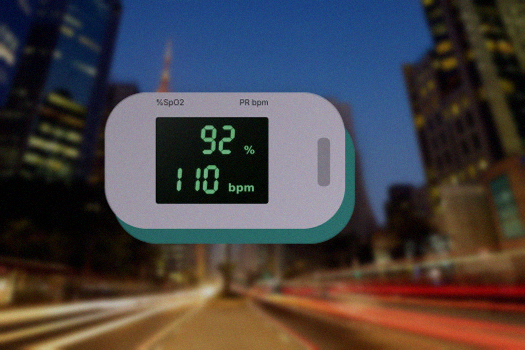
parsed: 92 %
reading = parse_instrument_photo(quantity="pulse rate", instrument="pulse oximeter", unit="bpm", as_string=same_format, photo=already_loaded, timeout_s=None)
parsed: 110 bpm
